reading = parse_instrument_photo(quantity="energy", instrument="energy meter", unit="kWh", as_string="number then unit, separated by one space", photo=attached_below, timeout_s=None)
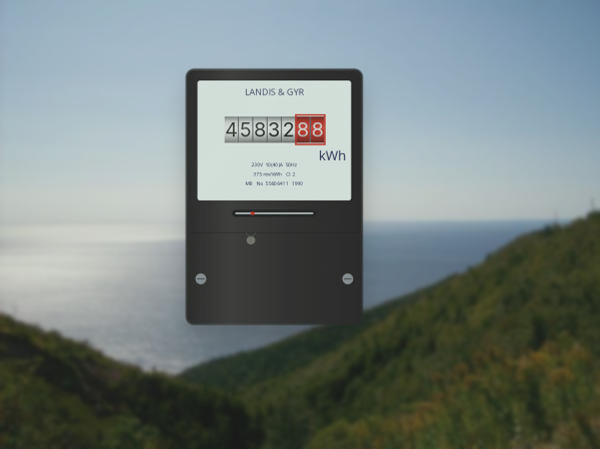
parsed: 45832.88 kWh
